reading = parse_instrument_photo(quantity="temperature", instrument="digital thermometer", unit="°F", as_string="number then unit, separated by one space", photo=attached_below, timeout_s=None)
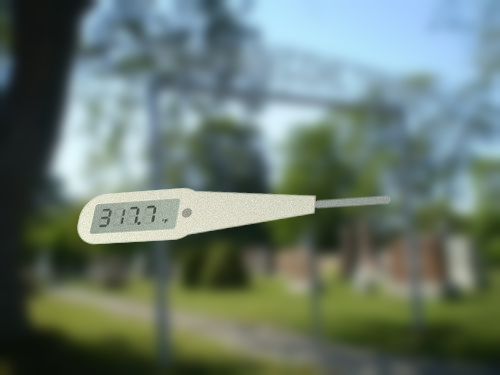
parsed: 317.7 °F
